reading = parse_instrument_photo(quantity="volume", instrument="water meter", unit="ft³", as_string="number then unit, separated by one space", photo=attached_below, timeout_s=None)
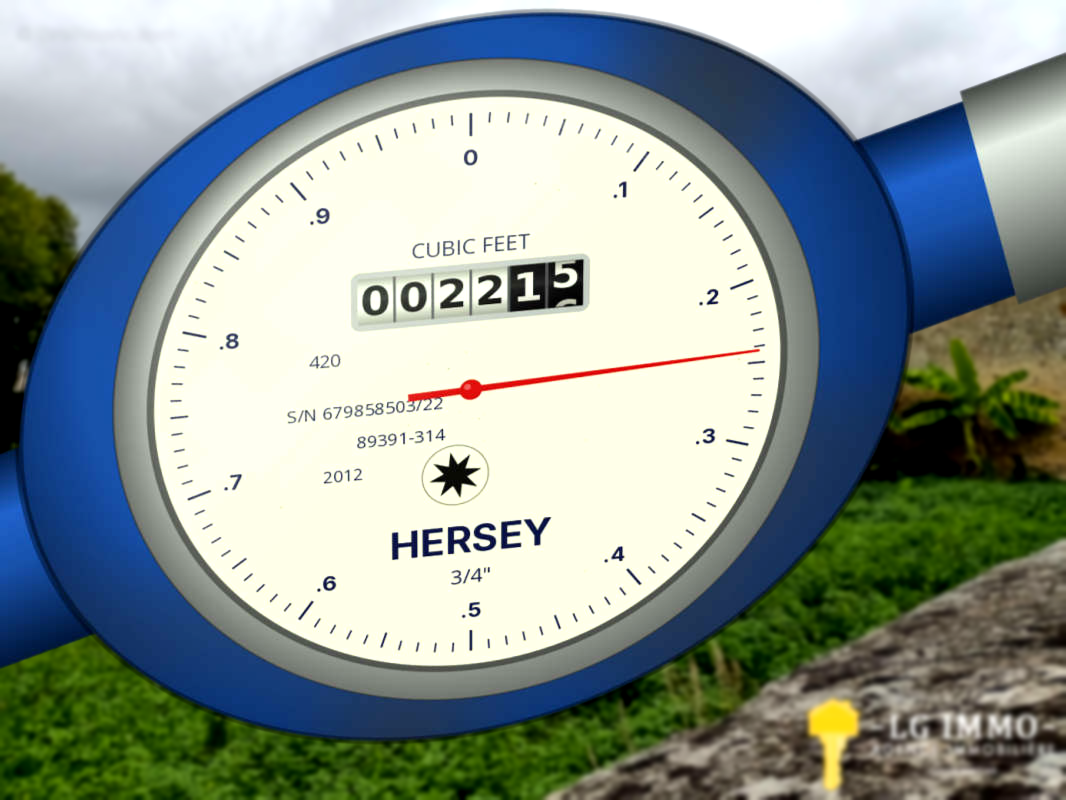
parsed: 2215.24 ft³
